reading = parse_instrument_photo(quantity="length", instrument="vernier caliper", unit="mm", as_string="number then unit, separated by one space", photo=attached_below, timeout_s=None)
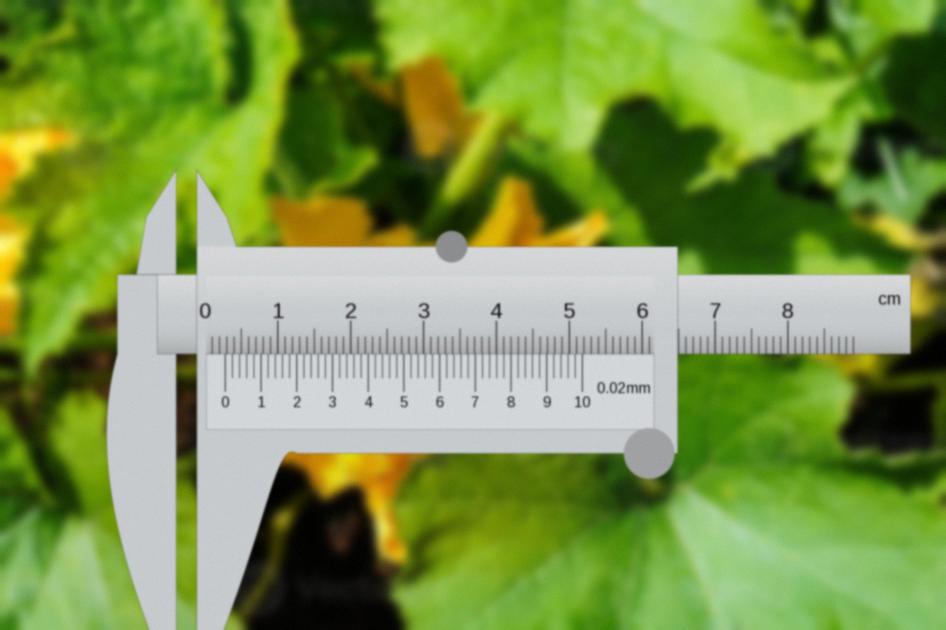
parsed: 2.8 mm
